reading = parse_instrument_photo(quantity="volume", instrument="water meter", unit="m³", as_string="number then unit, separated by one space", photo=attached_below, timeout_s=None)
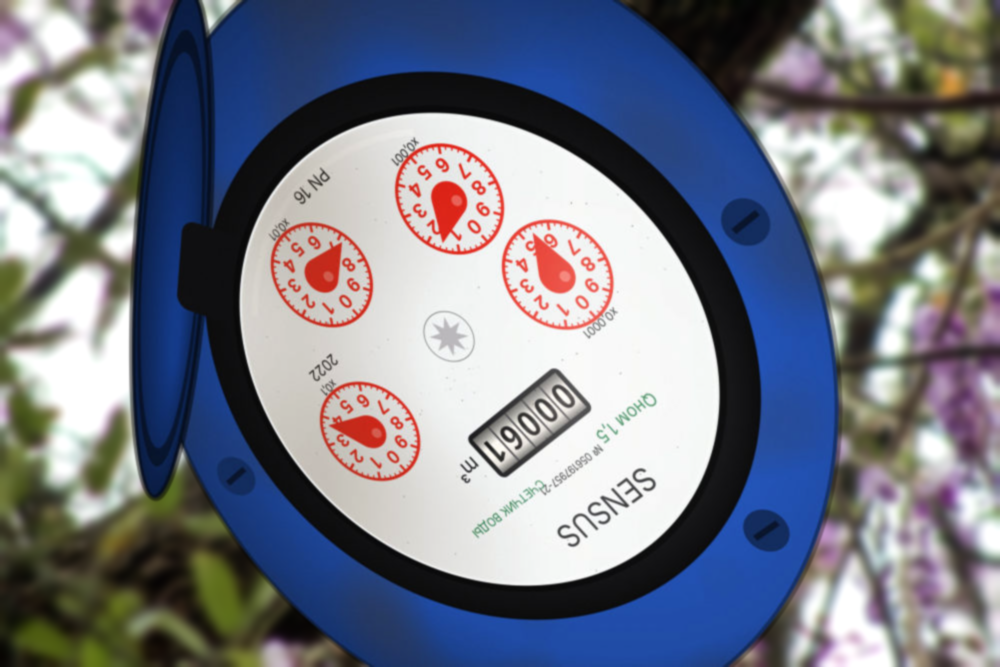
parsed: 61.3715 m³
